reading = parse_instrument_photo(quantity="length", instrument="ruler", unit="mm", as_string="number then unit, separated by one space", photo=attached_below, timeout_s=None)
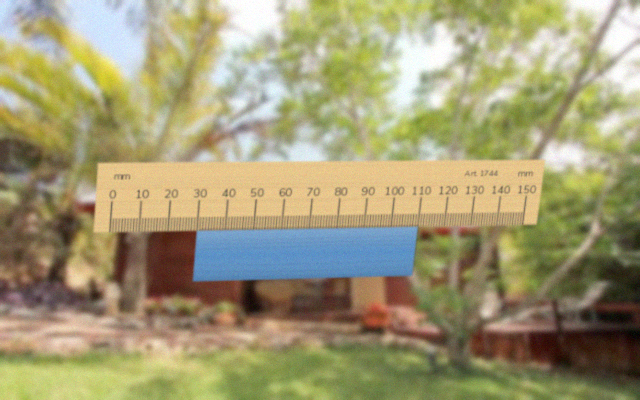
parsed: 80 mm
